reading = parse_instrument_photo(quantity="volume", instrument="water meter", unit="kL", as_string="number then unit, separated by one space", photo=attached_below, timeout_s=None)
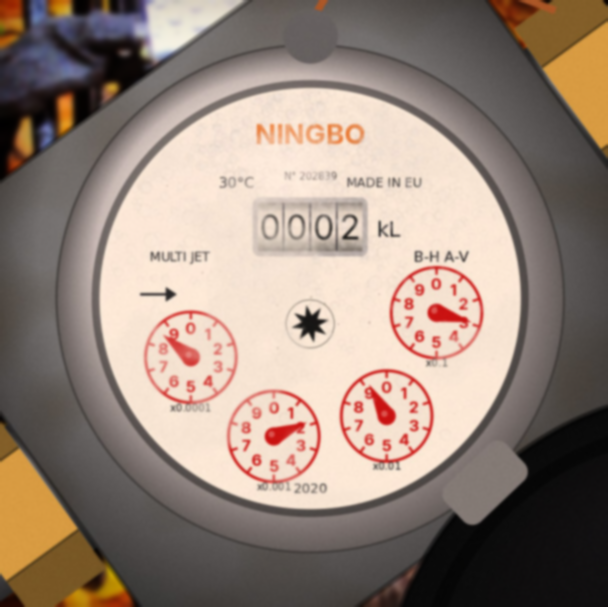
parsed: 2.2918 kL
